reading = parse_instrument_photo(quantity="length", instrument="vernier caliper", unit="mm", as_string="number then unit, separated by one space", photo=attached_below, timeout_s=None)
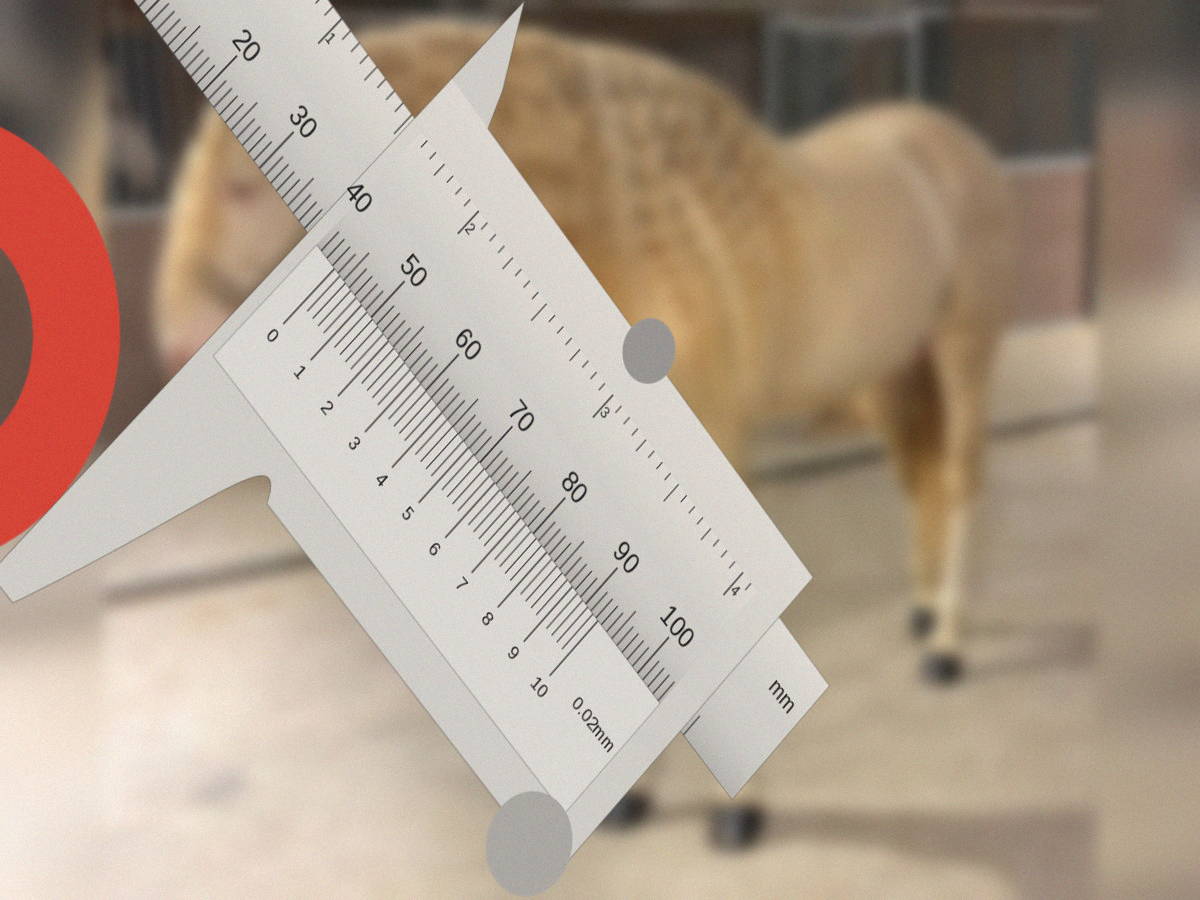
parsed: 43.4 mm
